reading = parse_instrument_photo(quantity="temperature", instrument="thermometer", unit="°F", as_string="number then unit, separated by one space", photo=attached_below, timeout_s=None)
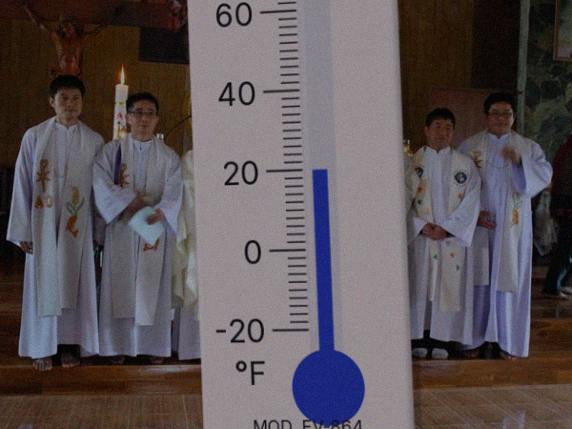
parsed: 20 °F
